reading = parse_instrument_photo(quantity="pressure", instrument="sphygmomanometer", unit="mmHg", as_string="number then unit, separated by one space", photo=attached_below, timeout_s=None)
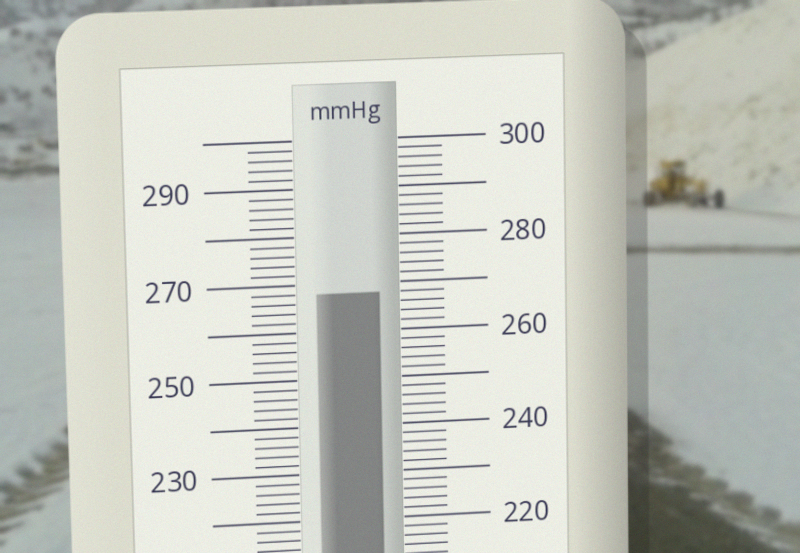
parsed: 268 mmHg
